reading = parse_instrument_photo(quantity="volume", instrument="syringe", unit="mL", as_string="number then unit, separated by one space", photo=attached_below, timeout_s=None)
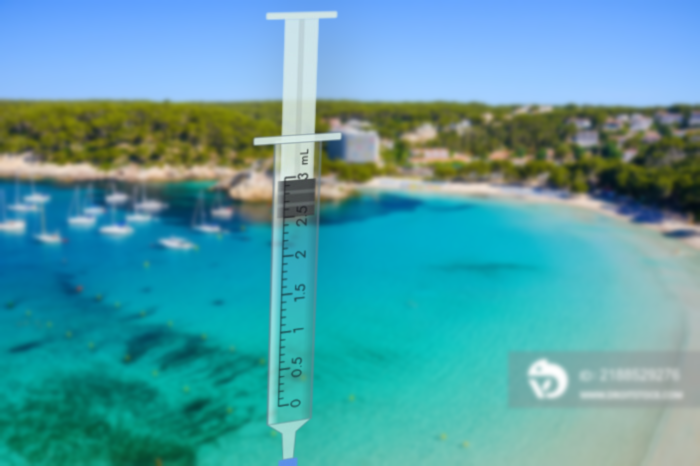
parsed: 2.5 mL
